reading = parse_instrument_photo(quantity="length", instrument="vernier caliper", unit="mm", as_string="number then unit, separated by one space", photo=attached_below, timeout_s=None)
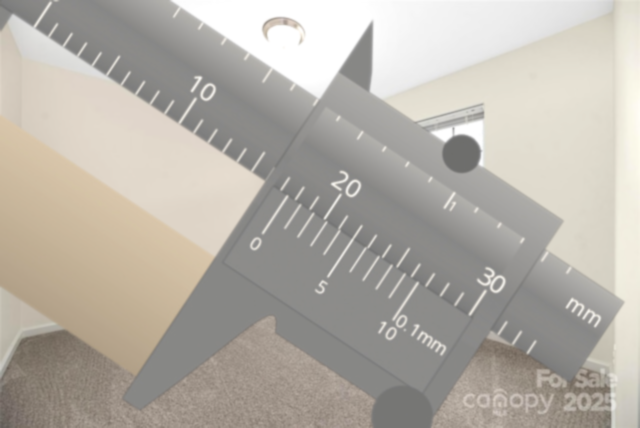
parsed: 17.5 mm
